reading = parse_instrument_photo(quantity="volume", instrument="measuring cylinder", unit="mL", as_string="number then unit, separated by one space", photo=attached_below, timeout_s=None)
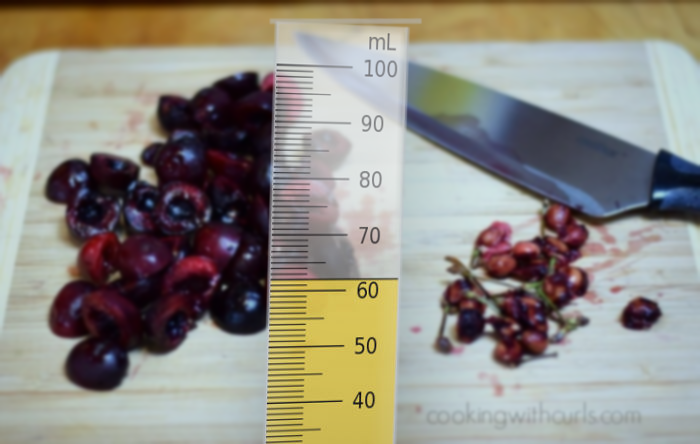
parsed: 62 mL
